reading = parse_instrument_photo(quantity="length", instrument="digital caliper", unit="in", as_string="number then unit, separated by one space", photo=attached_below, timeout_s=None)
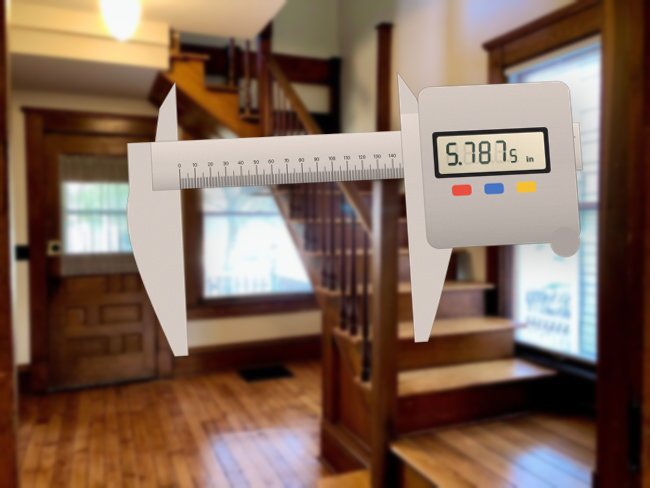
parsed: 5.7875 in
